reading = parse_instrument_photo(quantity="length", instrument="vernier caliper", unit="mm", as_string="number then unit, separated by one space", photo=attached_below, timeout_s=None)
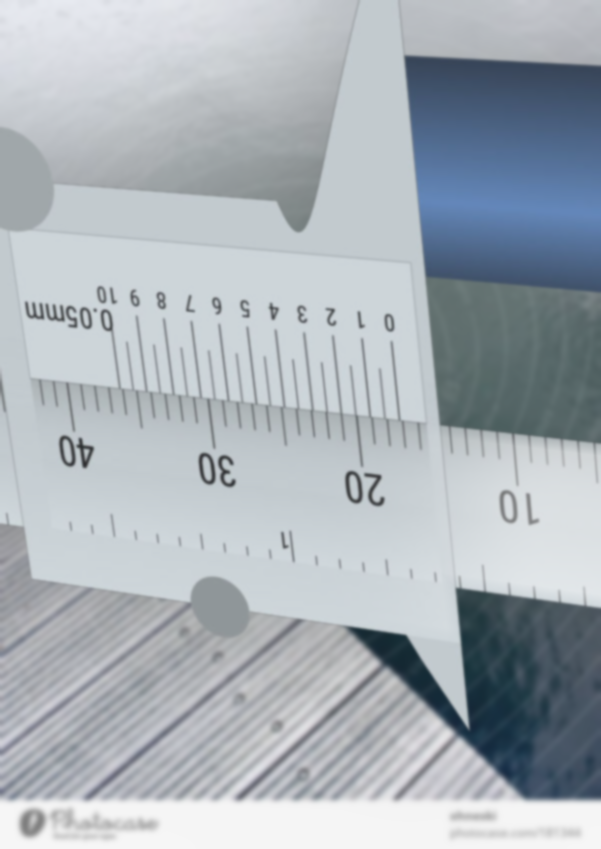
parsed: 17.2 mm
